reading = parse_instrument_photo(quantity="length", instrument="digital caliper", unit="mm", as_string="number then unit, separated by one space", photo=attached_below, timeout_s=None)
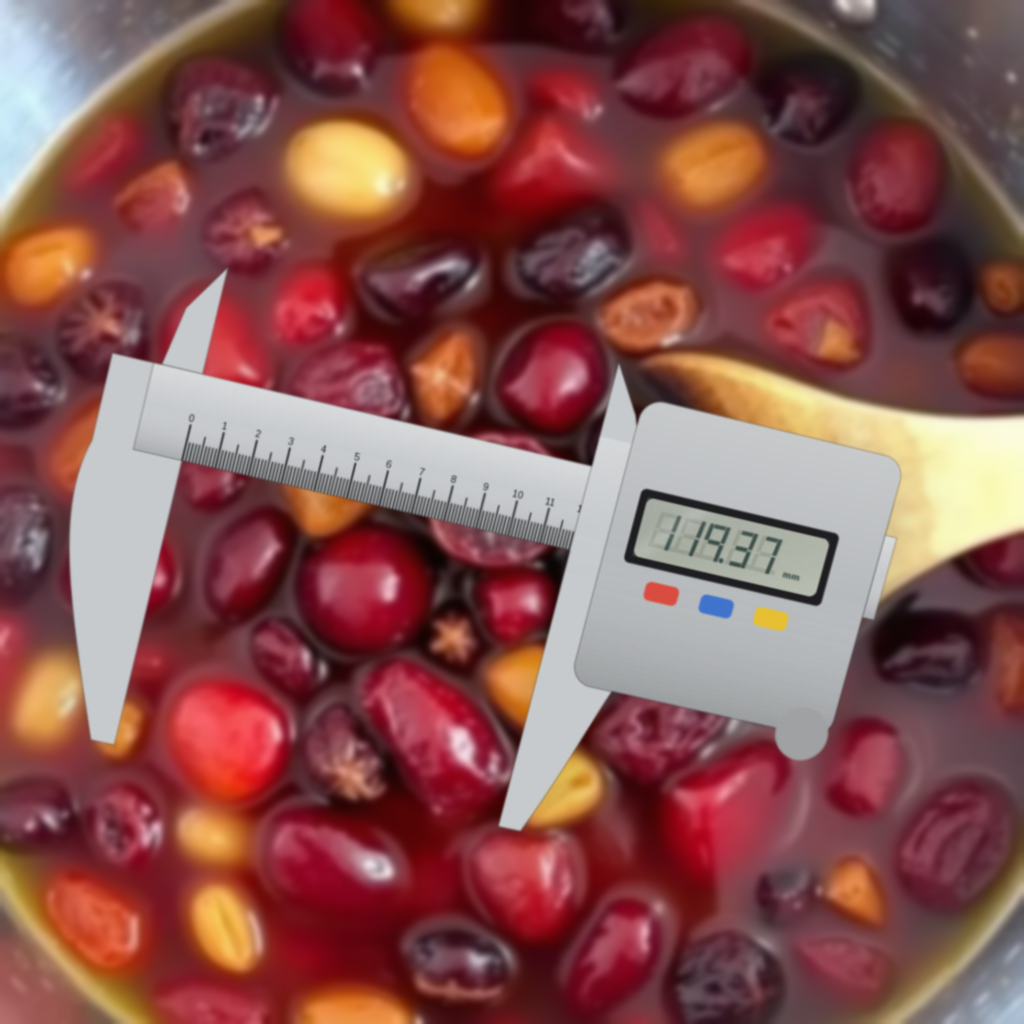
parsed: 119.37 mm
